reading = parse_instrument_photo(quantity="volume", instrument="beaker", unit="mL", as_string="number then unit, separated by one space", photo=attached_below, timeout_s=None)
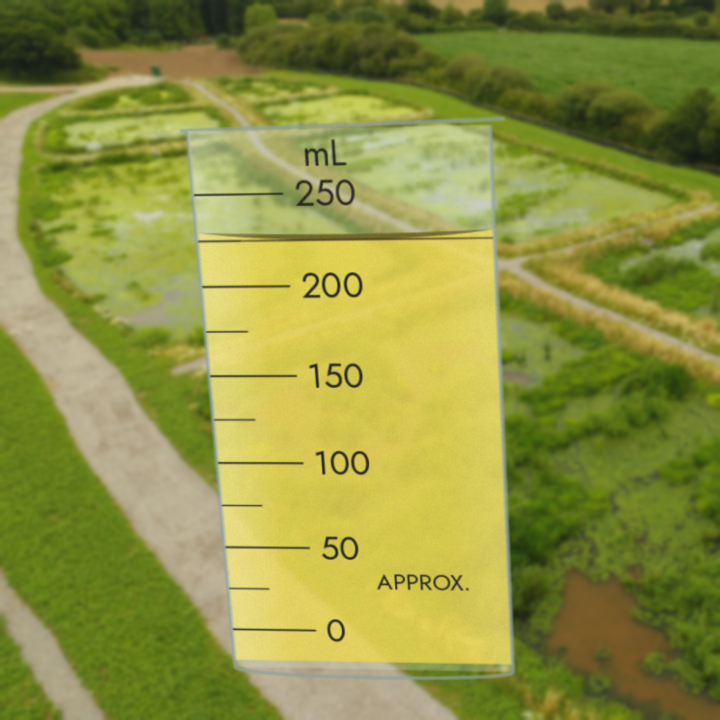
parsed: 225 mL
